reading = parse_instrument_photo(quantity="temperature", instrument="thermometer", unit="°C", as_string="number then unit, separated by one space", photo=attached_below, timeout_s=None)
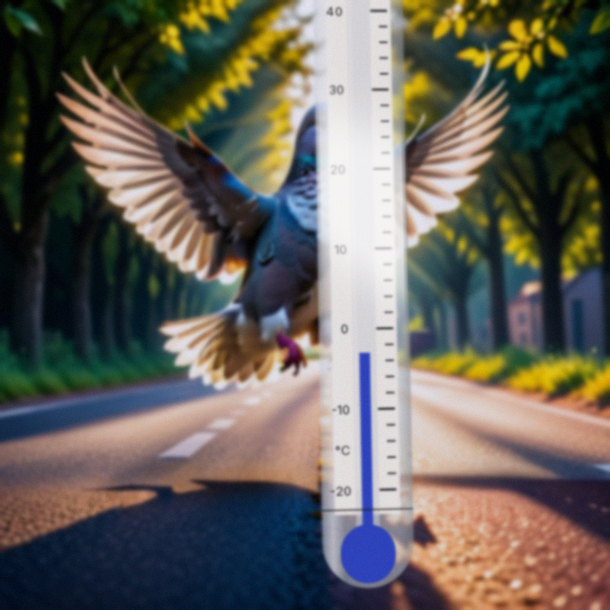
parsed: -3 °C
